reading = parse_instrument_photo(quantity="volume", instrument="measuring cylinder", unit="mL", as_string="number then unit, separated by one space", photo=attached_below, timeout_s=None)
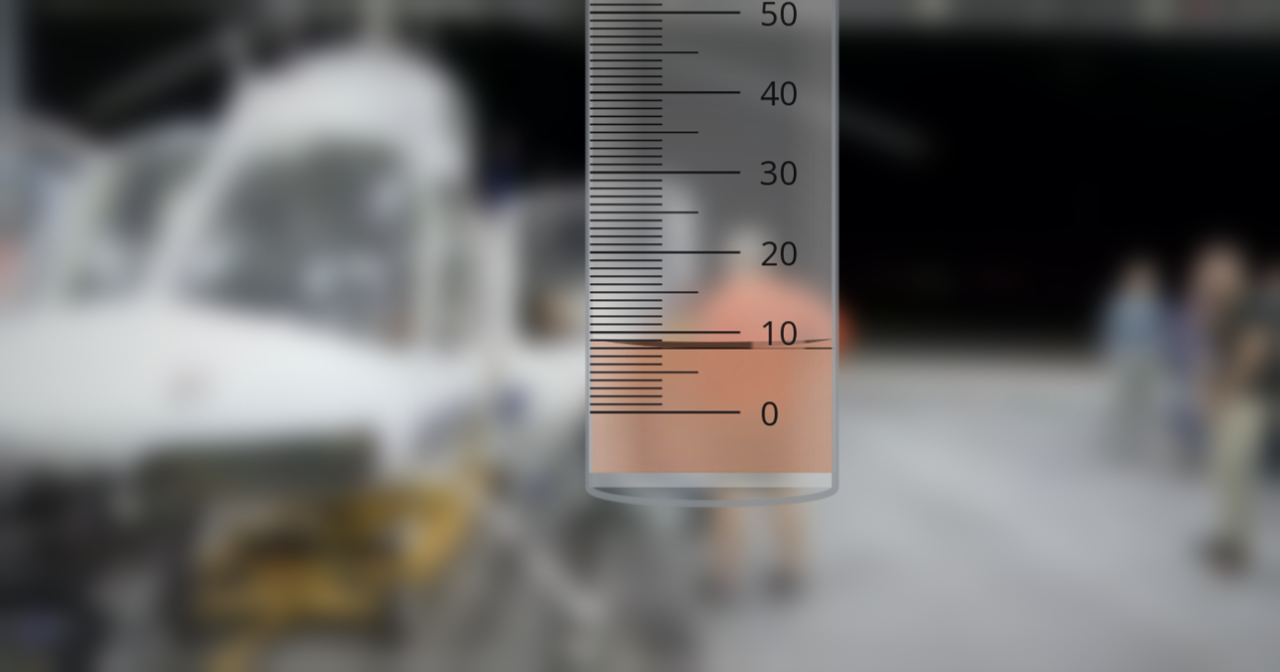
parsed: 8 mL
